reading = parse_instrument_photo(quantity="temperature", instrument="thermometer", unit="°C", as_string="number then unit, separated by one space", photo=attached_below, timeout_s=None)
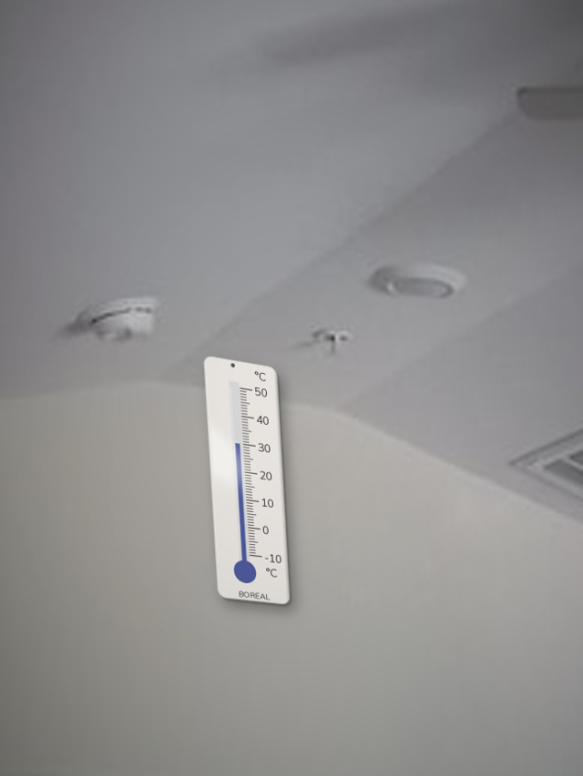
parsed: 30 °C
